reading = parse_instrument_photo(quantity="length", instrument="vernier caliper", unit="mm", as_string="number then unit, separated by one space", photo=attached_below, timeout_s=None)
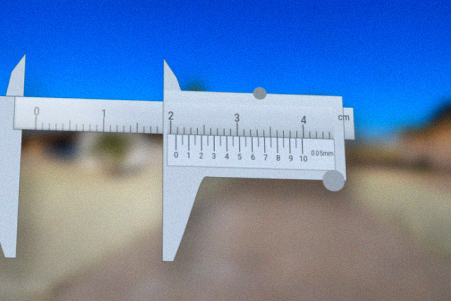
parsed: 20.8 mm
